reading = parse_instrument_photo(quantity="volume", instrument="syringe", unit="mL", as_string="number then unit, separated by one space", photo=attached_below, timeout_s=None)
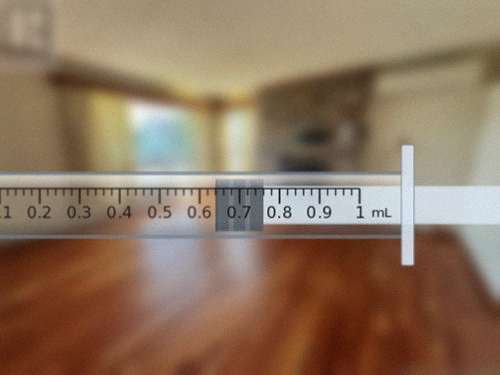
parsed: 0.64 mL
